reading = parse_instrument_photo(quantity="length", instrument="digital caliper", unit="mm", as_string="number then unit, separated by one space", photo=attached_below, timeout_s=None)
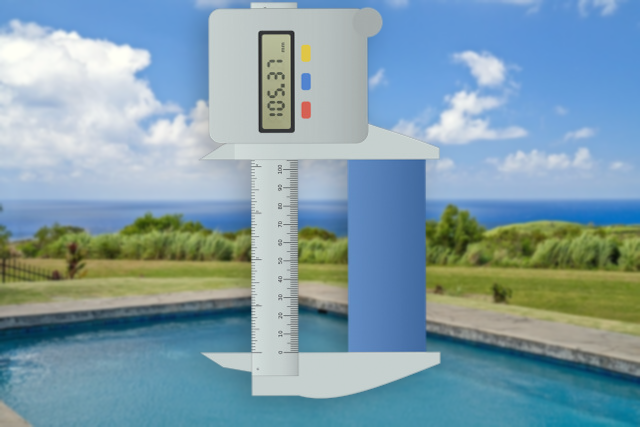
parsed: 105.37 mm
